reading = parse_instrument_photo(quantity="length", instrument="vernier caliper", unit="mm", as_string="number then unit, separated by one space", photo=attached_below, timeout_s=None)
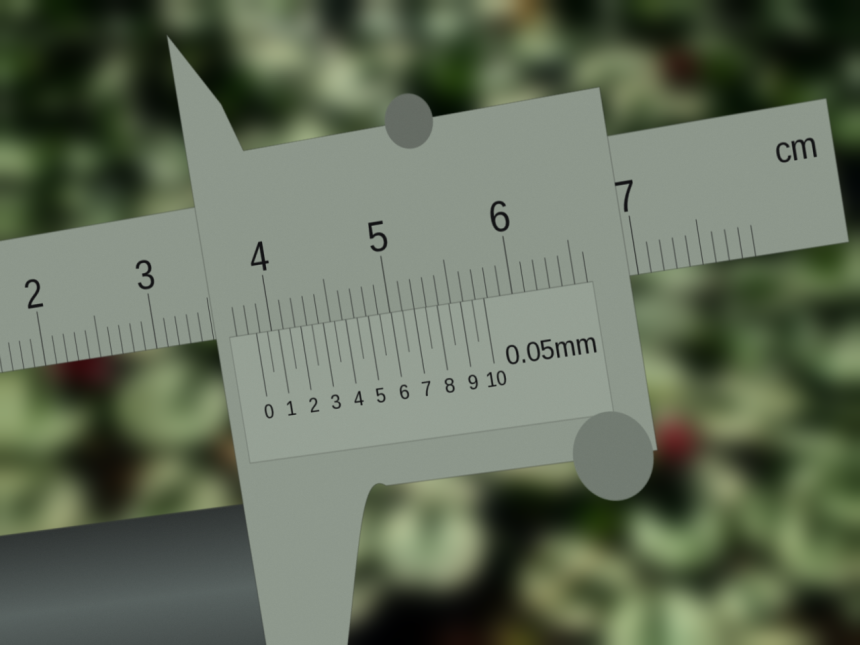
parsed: 38.7 mm
